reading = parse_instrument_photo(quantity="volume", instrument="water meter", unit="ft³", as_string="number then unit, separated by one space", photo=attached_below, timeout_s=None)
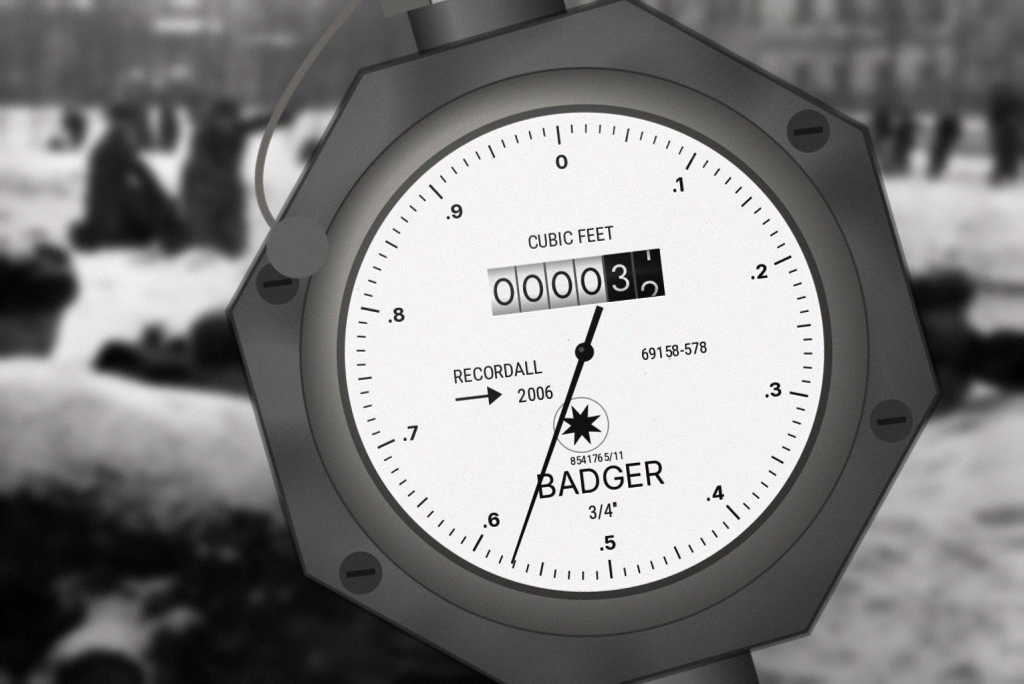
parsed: 31.57 ft³
